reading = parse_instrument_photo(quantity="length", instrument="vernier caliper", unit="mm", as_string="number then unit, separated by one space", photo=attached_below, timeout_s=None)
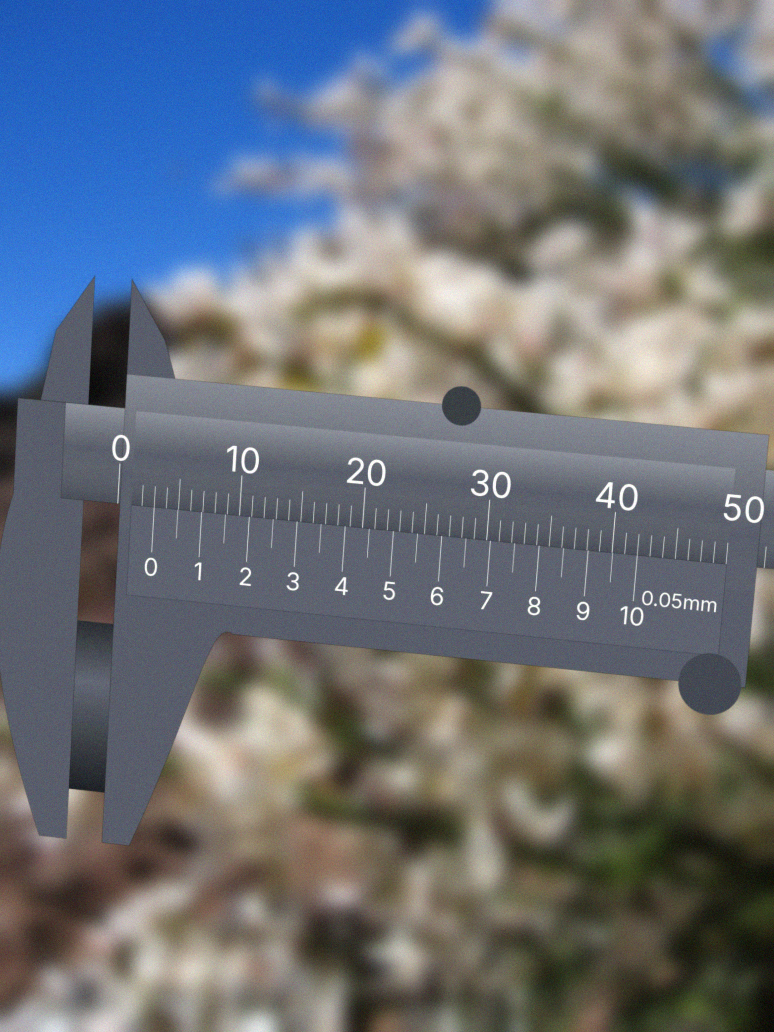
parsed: 3.0 mm
